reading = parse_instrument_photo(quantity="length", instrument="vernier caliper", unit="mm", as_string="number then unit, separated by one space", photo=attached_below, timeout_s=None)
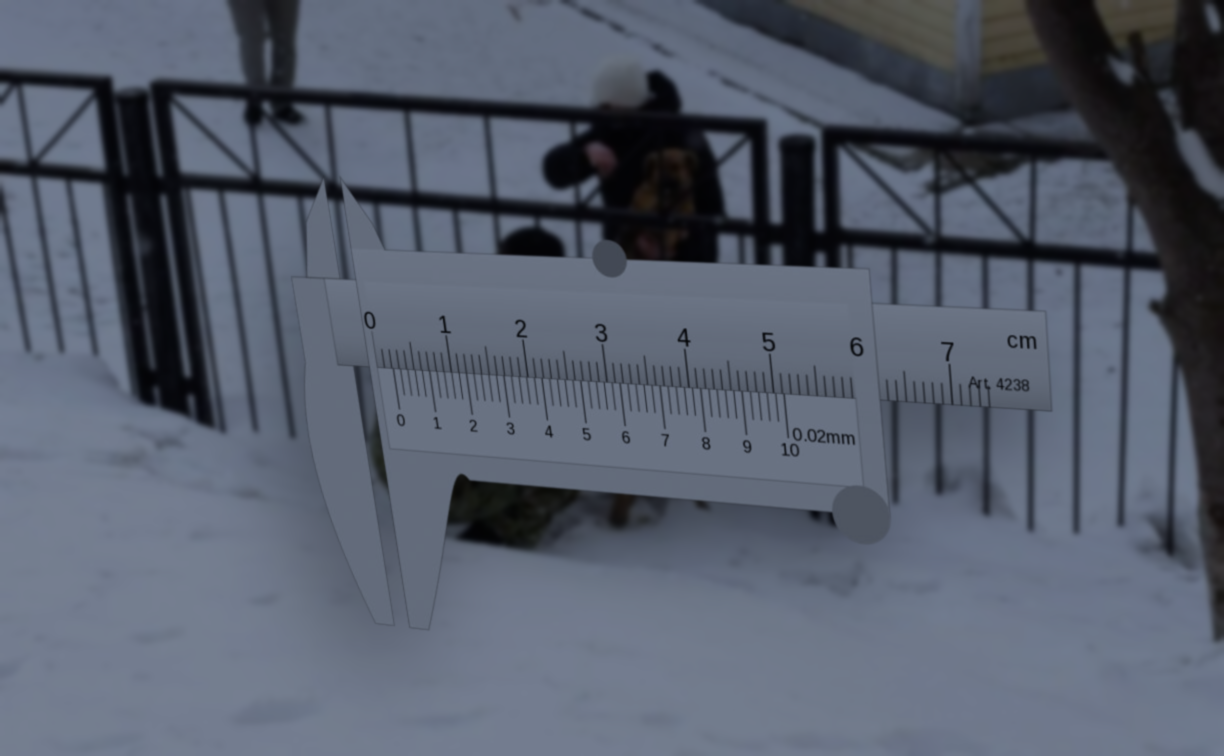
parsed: 2.2 mm
